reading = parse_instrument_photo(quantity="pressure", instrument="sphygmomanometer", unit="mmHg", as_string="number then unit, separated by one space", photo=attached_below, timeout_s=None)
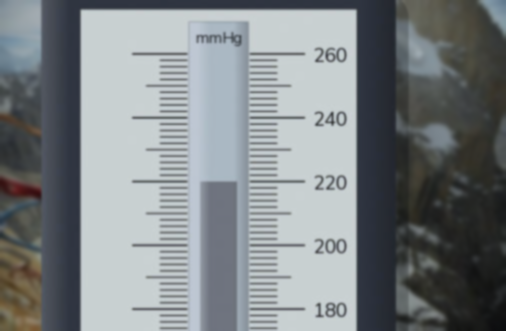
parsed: 220 mmHg
